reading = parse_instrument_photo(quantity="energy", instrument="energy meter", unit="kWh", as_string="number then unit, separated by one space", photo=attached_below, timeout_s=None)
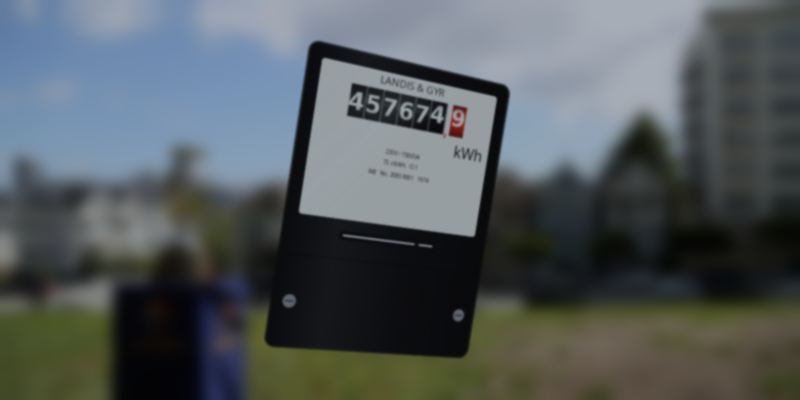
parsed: 457674.9 kWh
